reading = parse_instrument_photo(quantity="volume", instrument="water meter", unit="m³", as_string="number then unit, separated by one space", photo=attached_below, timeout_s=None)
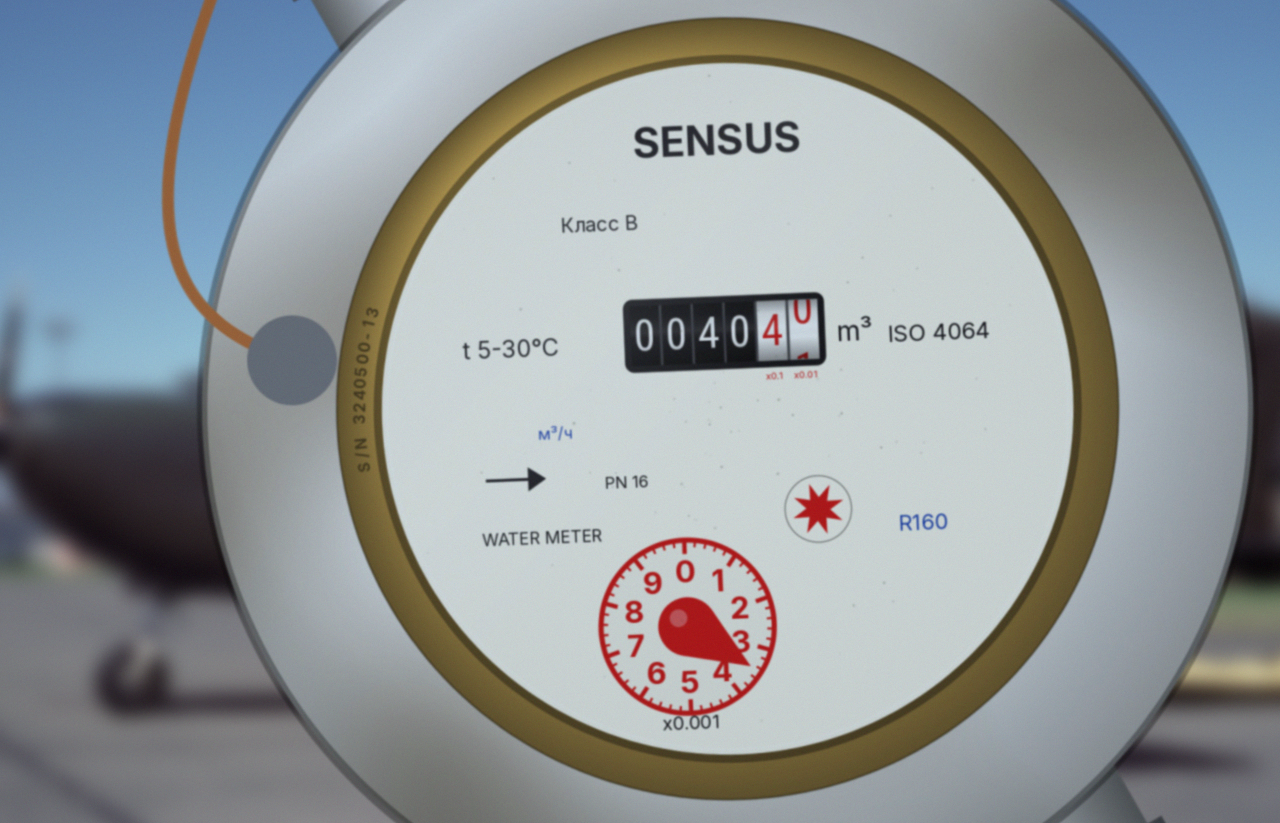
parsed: 40.403 m³
